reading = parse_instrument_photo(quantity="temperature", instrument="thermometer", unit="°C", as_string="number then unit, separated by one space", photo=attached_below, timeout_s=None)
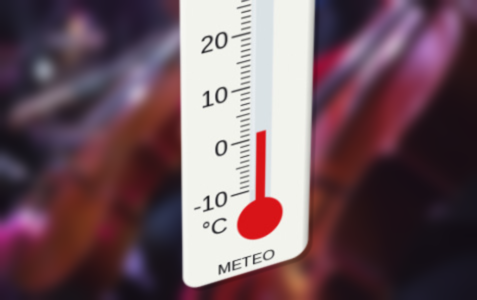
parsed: 1 °C
